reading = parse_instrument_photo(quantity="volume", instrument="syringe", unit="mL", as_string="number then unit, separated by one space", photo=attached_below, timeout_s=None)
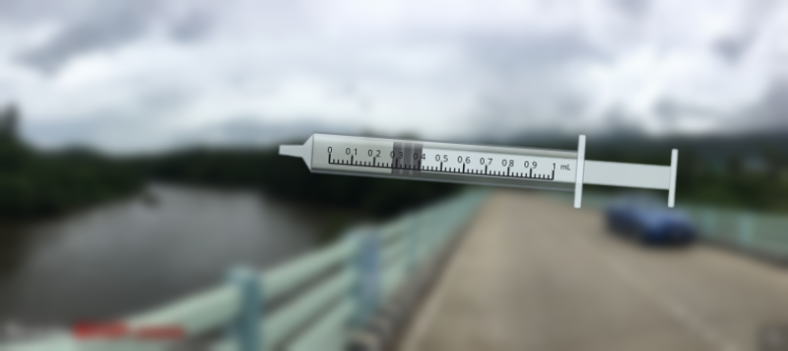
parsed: 0.28 mL
